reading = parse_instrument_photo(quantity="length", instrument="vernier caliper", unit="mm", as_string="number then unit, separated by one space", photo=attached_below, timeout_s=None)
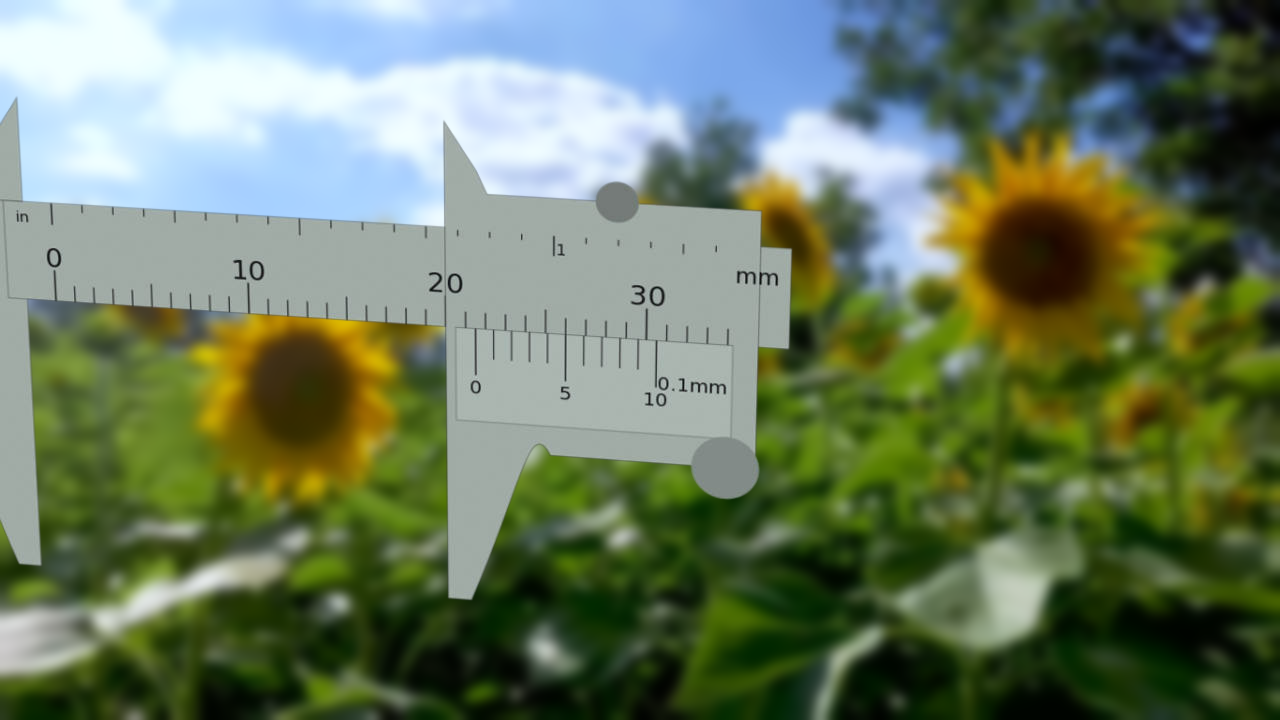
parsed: 21.5 mm
